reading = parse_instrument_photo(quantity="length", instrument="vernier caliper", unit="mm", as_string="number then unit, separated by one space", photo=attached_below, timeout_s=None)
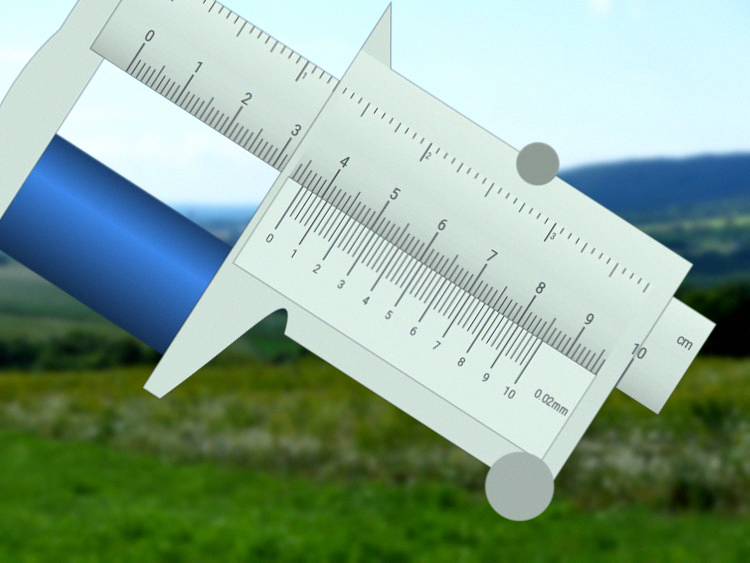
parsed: 36.2 mm
